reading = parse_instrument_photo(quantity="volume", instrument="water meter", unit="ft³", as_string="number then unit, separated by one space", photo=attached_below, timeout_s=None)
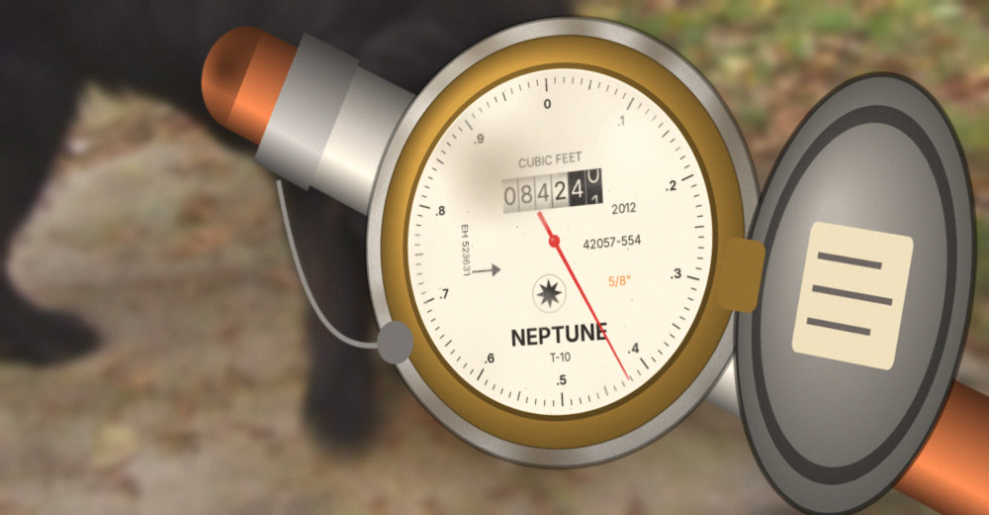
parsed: 84240.42 ft³
